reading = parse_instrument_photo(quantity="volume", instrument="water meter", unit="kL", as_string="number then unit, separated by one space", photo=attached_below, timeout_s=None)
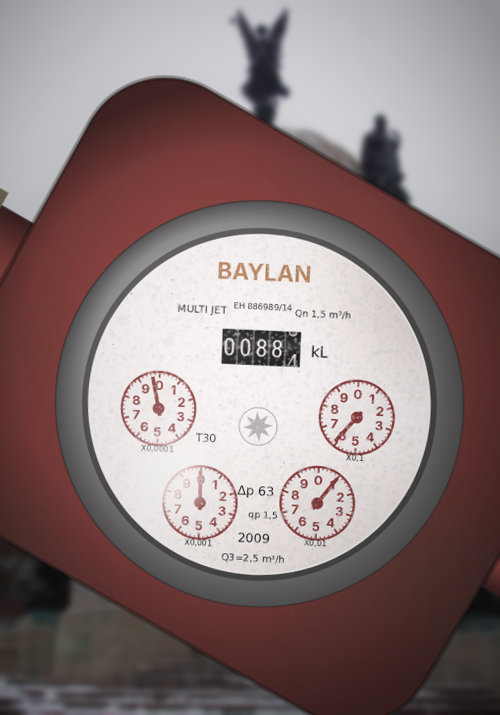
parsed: 883.6099 kL
